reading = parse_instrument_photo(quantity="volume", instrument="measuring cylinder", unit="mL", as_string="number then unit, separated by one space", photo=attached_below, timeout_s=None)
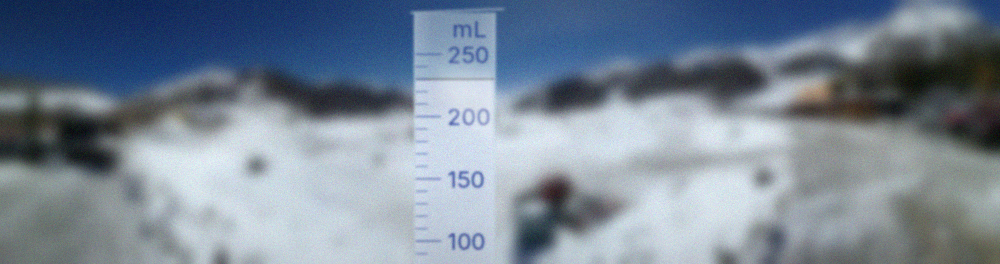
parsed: 230 mL
